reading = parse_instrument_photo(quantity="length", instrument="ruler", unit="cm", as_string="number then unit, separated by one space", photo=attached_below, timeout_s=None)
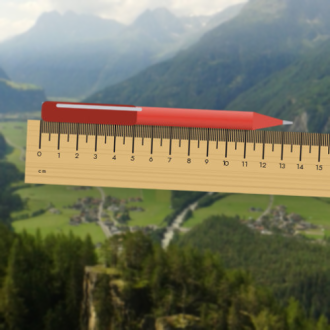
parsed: 13.5 cm
